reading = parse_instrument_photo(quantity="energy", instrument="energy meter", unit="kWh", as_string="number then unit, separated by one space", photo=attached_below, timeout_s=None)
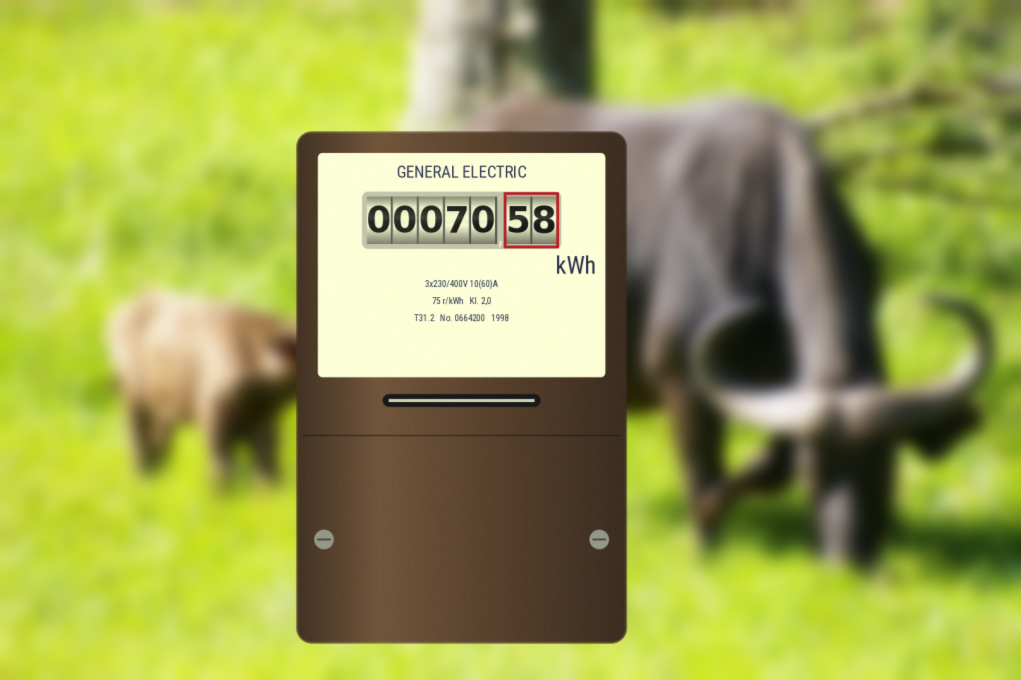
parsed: 70.58 kWh
